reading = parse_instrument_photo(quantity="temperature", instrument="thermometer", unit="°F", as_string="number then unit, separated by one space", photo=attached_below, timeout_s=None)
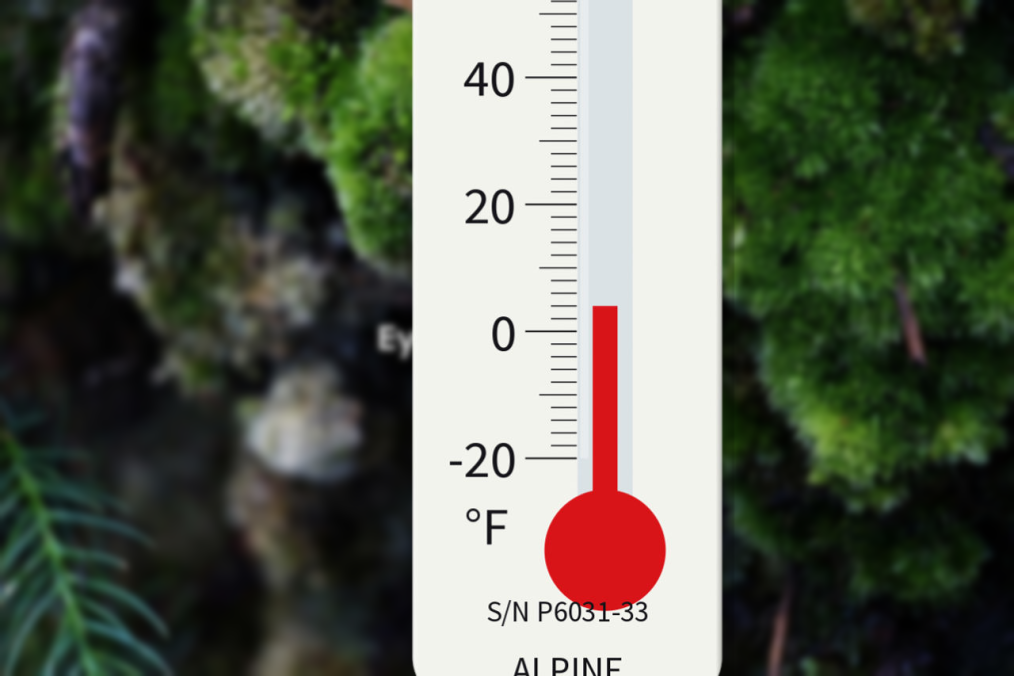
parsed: 4 °F
